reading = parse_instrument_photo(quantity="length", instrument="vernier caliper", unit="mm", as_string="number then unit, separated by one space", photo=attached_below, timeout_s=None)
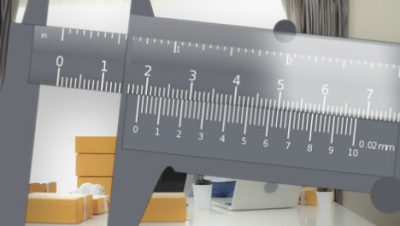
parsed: 18.5 mm
